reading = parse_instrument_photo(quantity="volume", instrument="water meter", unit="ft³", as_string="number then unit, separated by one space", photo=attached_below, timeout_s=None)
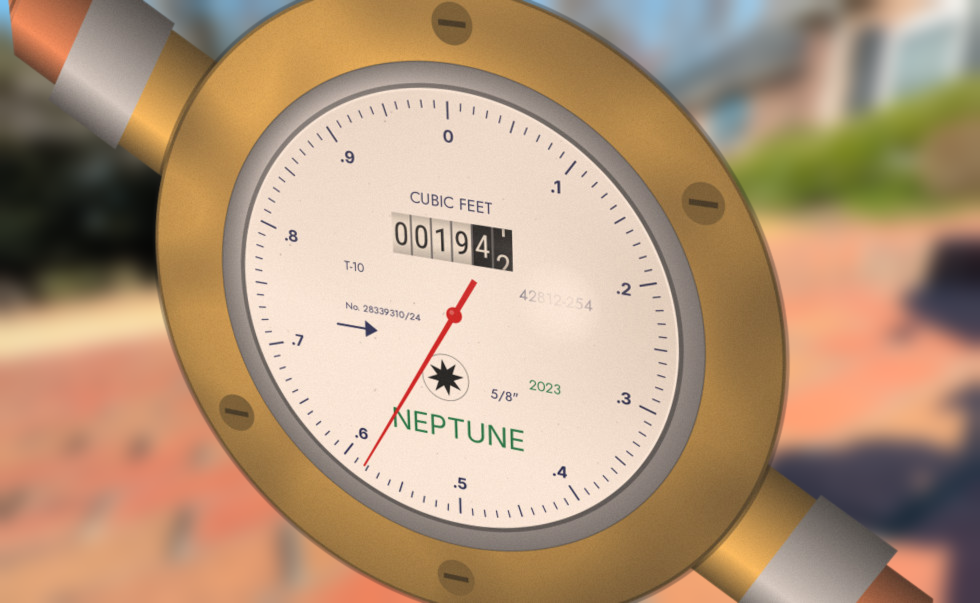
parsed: 1941.58 ft³
